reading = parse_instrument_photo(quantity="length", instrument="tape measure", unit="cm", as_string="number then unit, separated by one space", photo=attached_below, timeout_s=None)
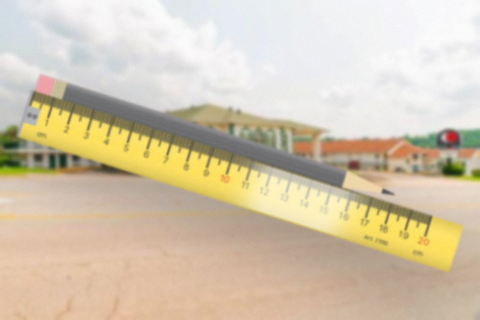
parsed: 18 cm
